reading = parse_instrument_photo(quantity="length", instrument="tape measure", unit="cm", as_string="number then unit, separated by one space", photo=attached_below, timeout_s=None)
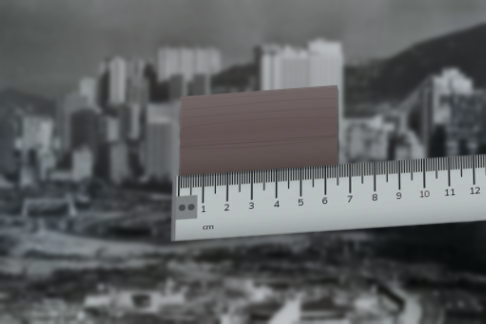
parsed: 6.5 cm
